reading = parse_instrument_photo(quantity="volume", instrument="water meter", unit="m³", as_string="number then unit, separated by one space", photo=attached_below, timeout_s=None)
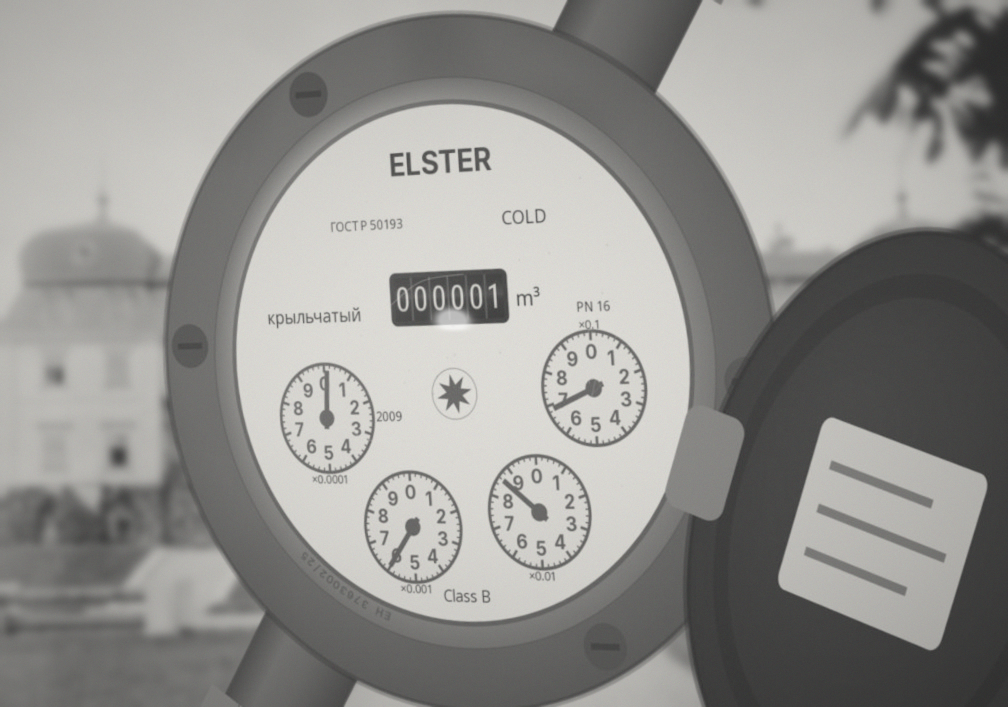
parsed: 1.6860 m³
